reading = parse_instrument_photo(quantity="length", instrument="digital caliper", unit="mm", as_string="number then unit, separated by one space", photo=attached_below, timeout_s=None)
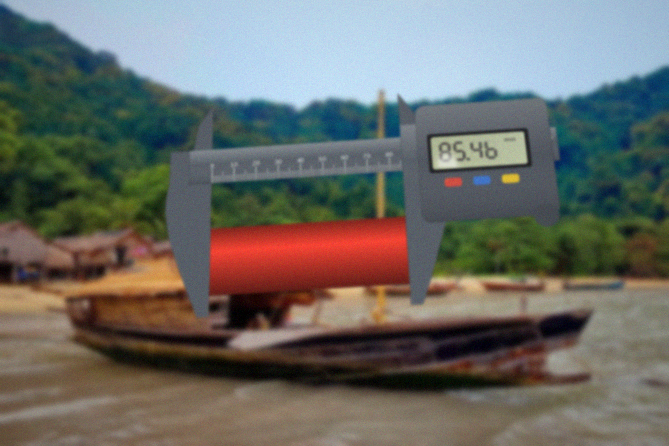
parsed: 85.46 mm
